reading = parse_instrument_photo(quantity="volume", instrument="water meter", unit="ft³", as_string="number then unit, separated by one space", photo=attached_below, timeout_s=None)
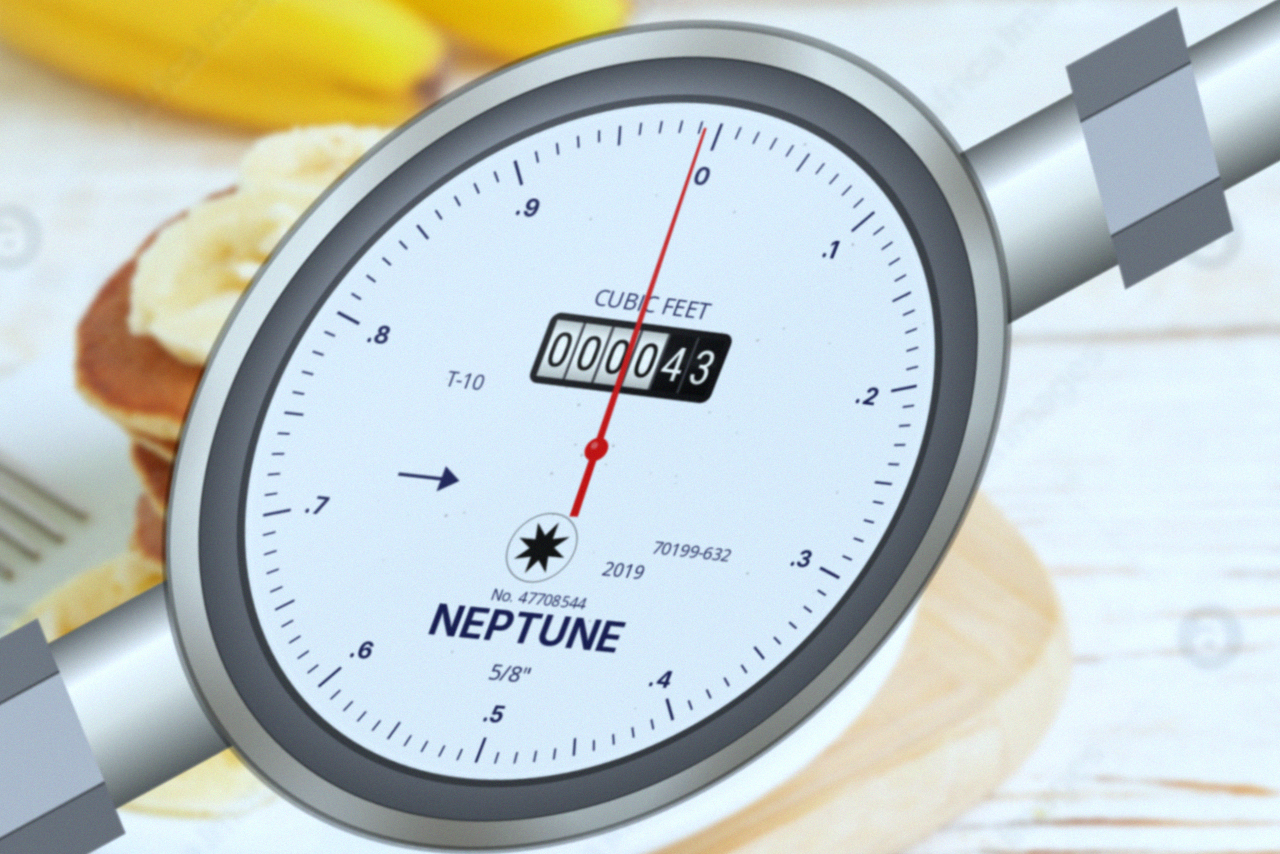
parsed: 42.99 ft³
